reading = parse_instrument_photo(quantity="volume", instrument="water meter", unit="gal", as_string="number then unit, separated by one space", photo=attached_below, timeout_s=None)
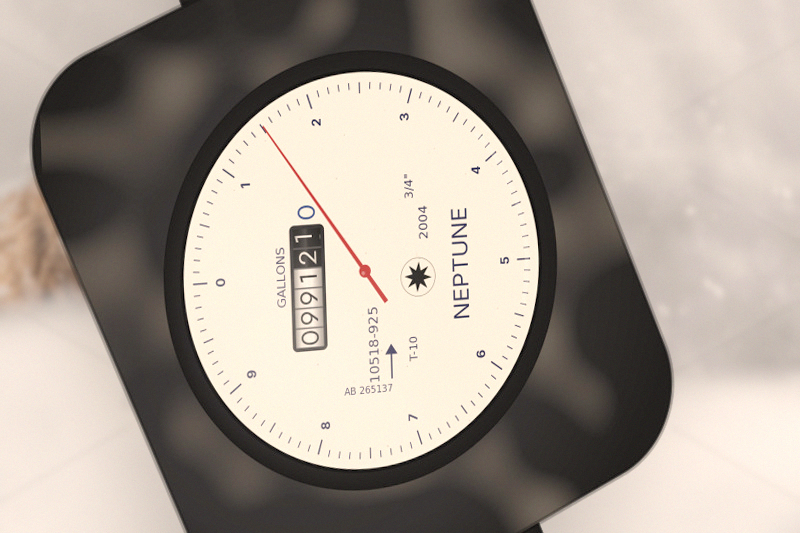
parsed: 991211.5 gal
